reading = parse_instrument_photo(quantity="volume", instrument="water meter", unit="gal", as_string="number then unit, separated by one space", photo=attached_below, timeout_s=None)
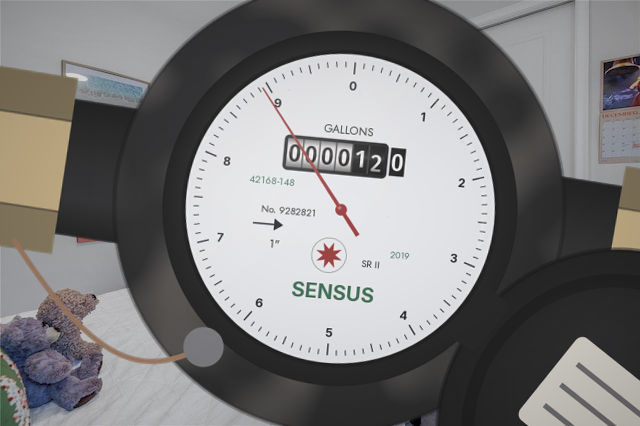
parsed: 118.9 gal
